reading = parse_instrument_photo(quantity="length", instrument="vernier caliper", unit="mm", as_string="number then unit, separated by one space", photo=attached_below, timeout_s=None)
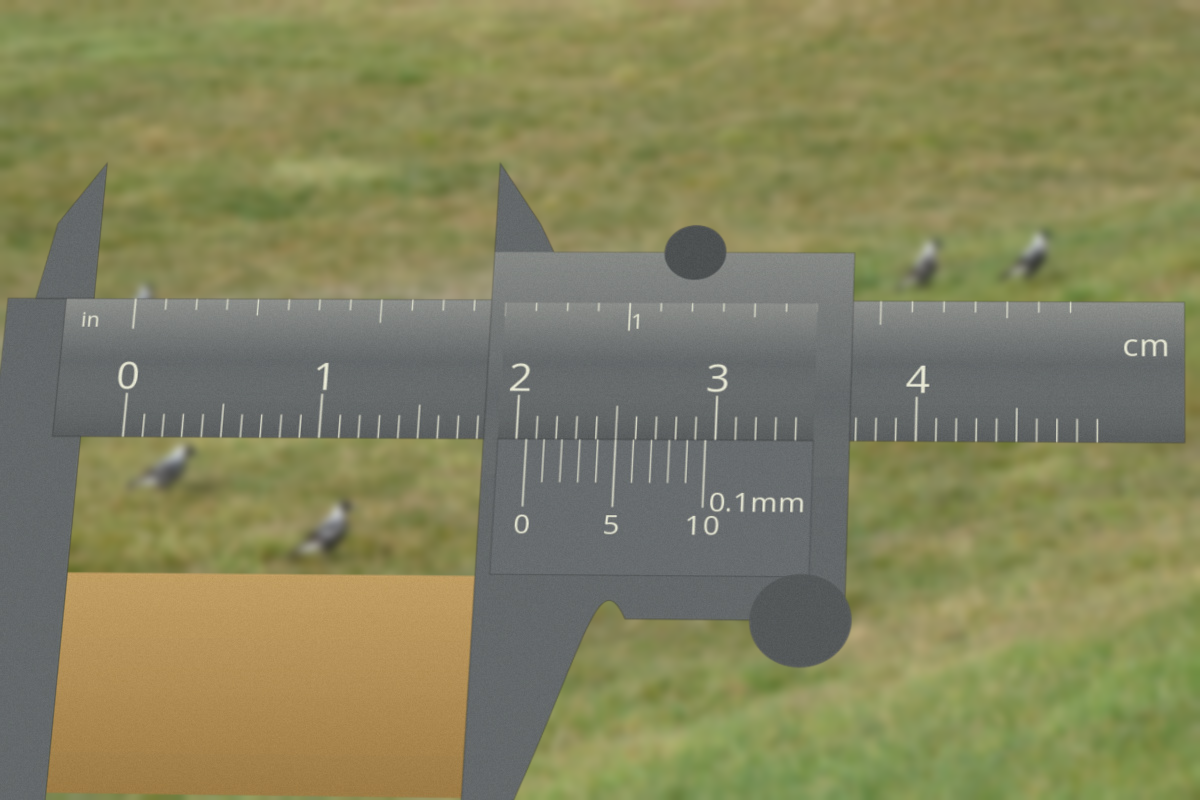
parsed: 20.5 mm
